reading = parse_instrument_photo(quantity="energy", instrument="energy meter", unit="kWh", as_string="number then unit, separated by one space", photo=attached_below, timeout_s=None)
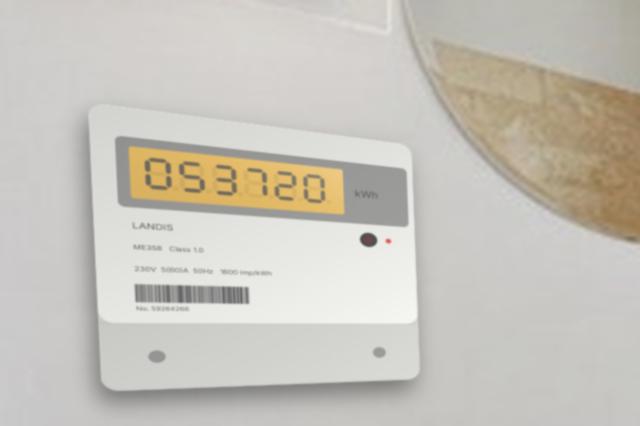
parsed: 53720 kWh
